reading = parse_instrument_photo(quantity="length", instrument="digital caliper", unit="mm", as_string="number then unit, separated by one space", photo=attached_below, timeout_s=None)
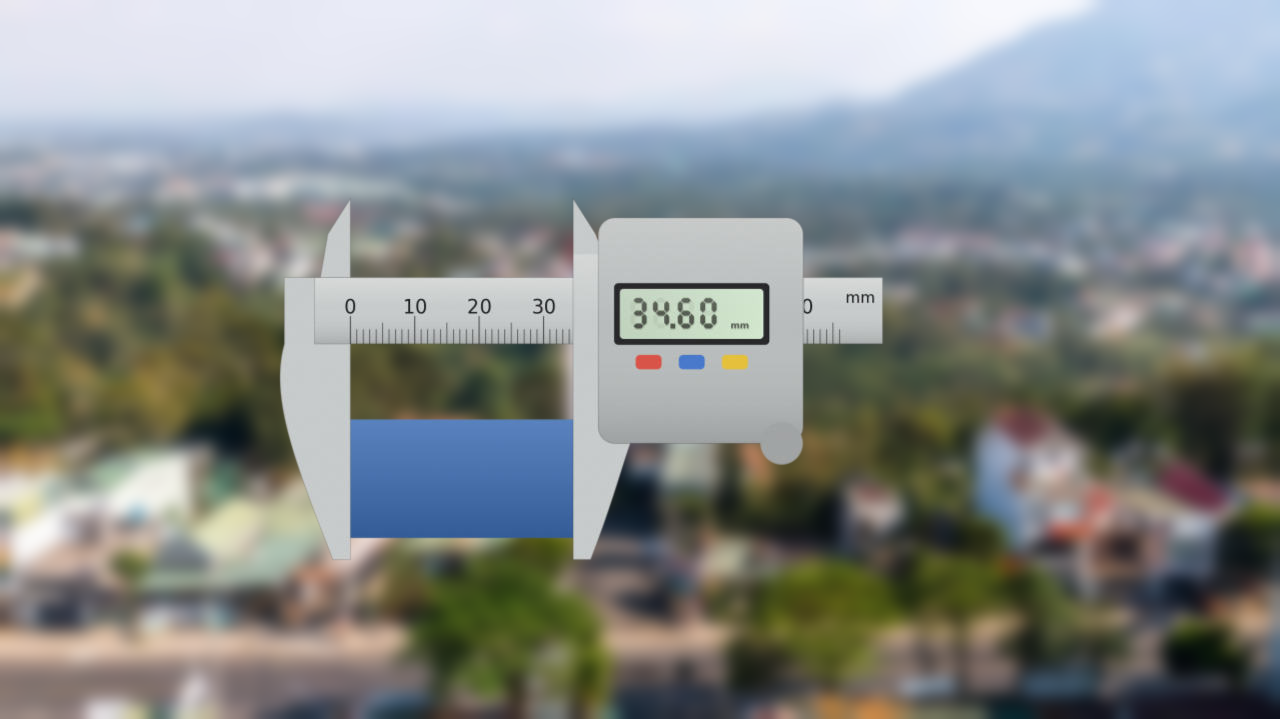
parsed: 34.60 mm
